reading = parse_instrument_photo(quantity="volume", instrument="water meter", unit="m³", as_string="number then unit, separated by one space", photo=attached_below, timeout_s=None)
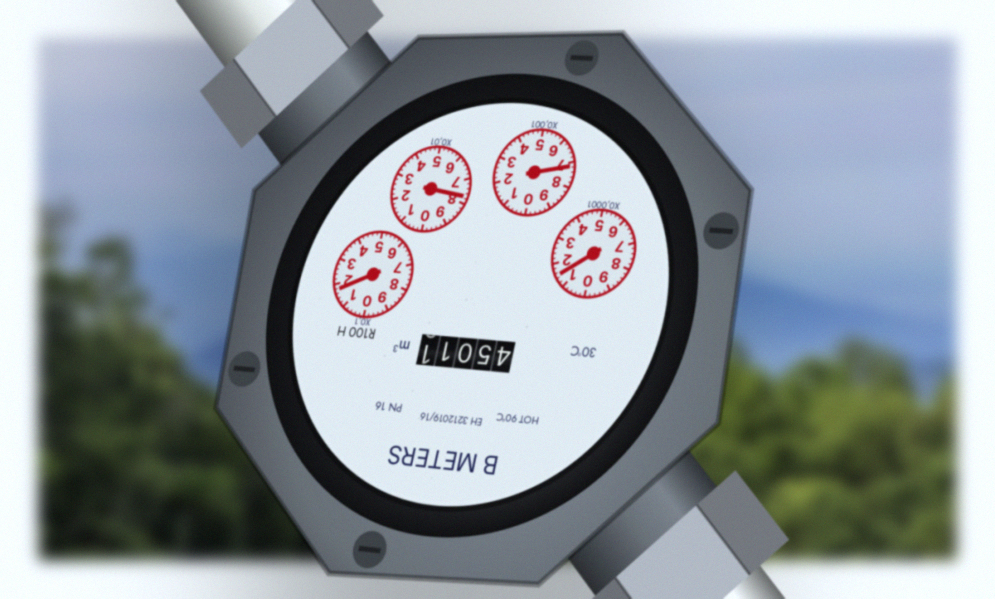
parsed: 45011.1771 m³
